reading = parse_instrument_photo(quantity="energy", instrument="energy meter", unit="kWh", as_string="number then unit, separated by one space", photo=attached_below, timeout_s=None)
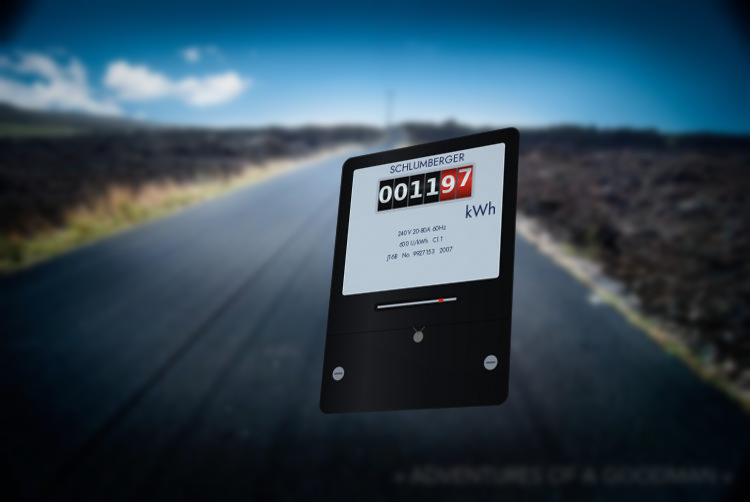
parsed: 11.97 kWh
